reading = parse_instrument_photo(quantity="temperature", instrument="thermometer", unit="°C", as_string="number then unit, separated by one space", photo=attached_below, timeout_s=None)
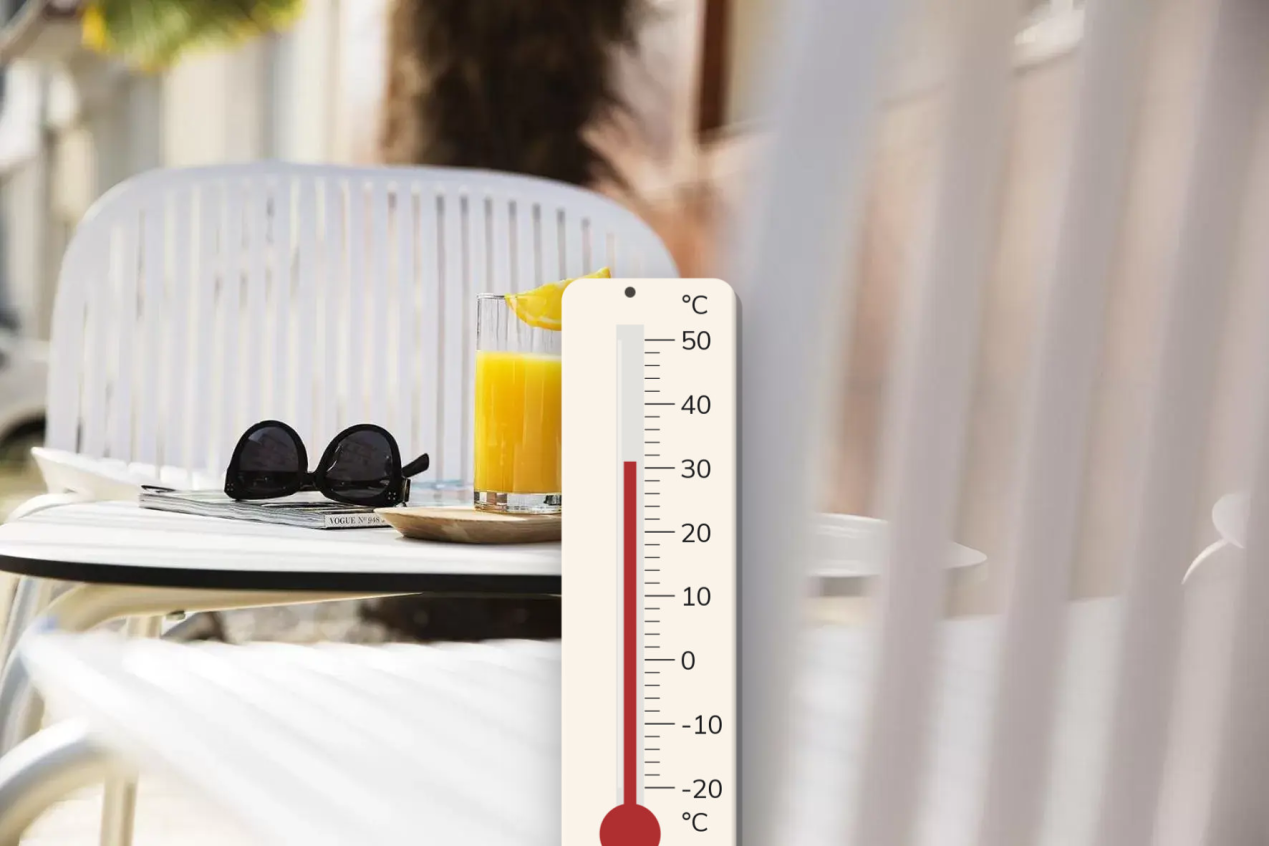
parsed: 31 °C
